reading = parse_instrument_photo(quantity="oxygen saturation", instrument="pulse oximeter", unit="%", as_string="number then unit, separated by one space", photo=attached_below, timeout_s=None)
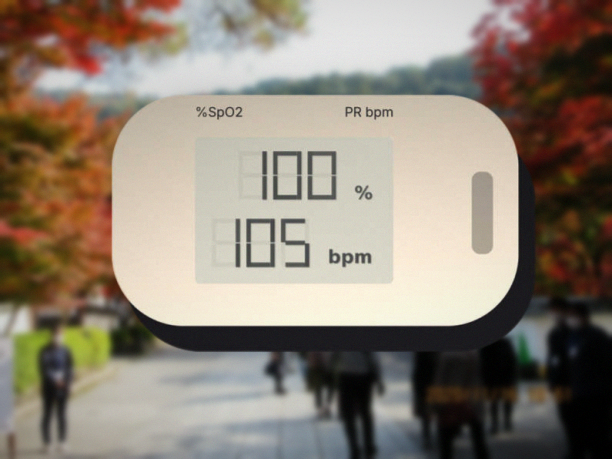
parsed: 100 %
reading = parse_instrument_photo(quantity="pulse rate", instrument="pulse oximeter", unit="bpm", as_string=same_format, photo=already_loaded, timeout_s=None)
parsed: 105 bpm
